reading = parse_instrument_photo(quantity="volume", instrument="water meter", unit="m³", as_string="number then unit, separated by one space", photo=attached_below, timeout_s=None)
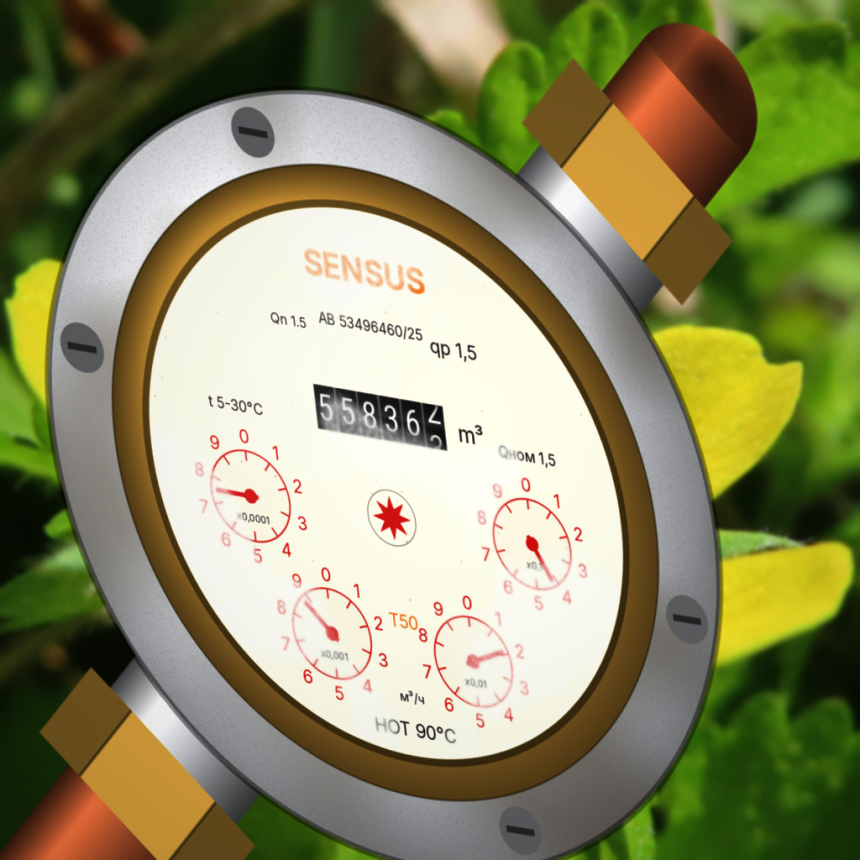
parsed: 558362.4187 m³
